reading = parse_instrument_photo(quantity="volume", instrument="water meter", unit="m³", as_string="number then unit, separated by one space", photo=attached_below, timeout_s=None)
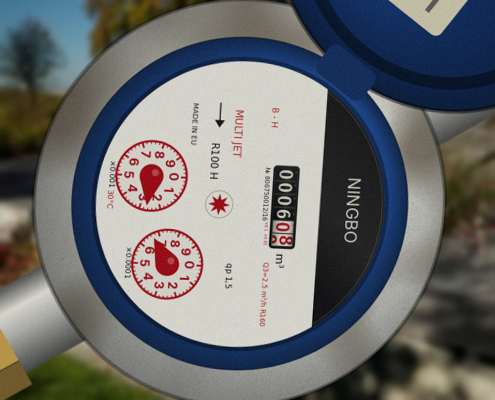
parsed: 6.0826 m³
